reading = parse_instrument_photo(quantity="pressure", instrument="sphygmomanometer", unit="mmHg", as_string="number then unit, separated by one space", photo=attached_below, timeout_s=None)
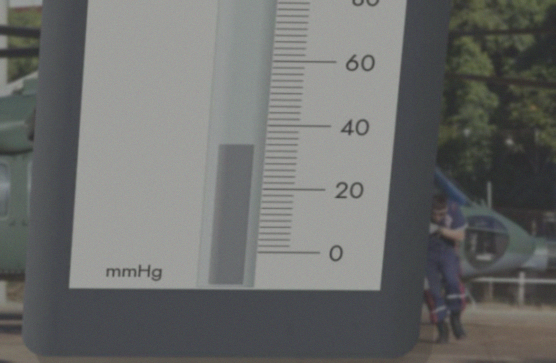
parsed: 34 mmHg
